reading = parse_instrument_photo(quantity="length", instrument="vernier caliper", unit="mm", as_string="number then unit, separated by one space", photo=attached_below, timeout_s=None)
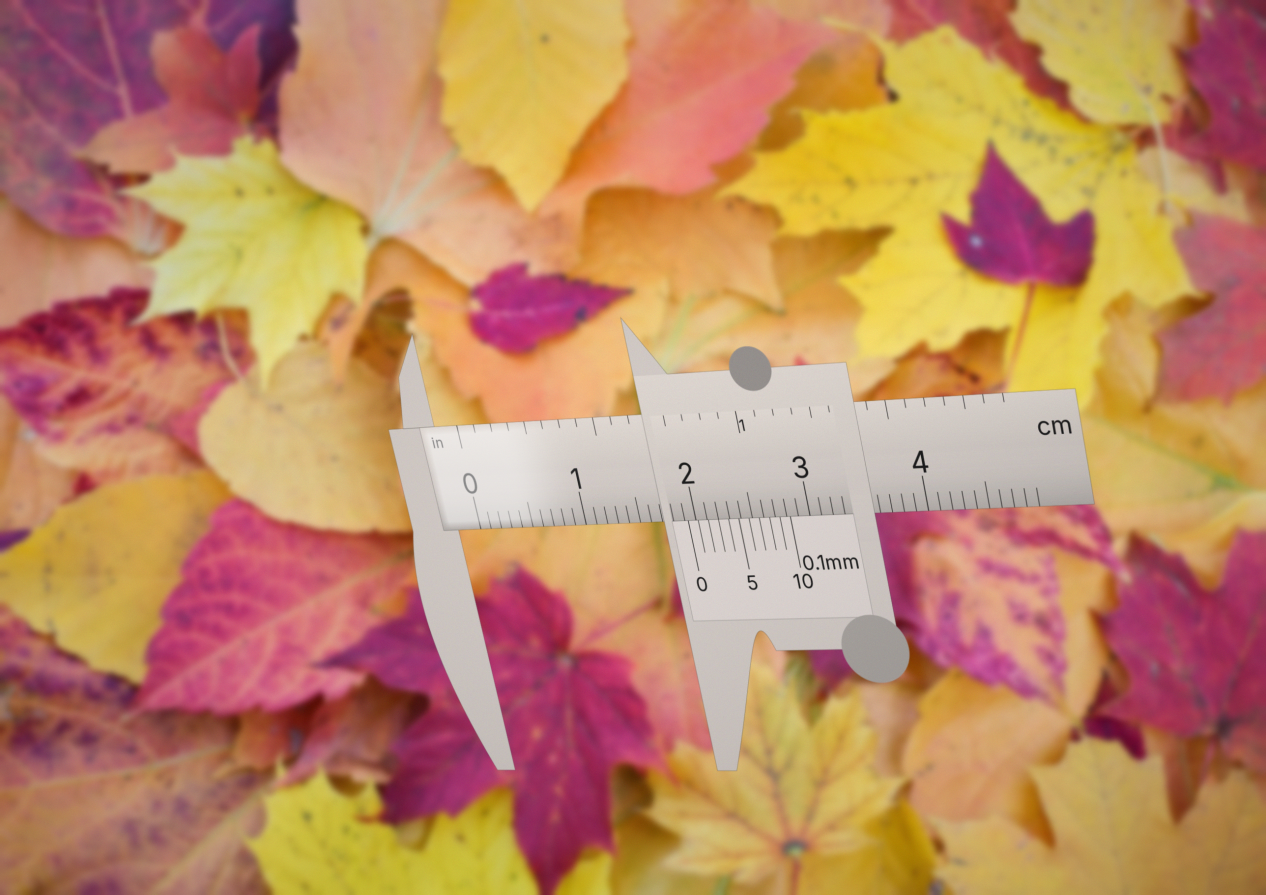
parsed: 19.3 mm
